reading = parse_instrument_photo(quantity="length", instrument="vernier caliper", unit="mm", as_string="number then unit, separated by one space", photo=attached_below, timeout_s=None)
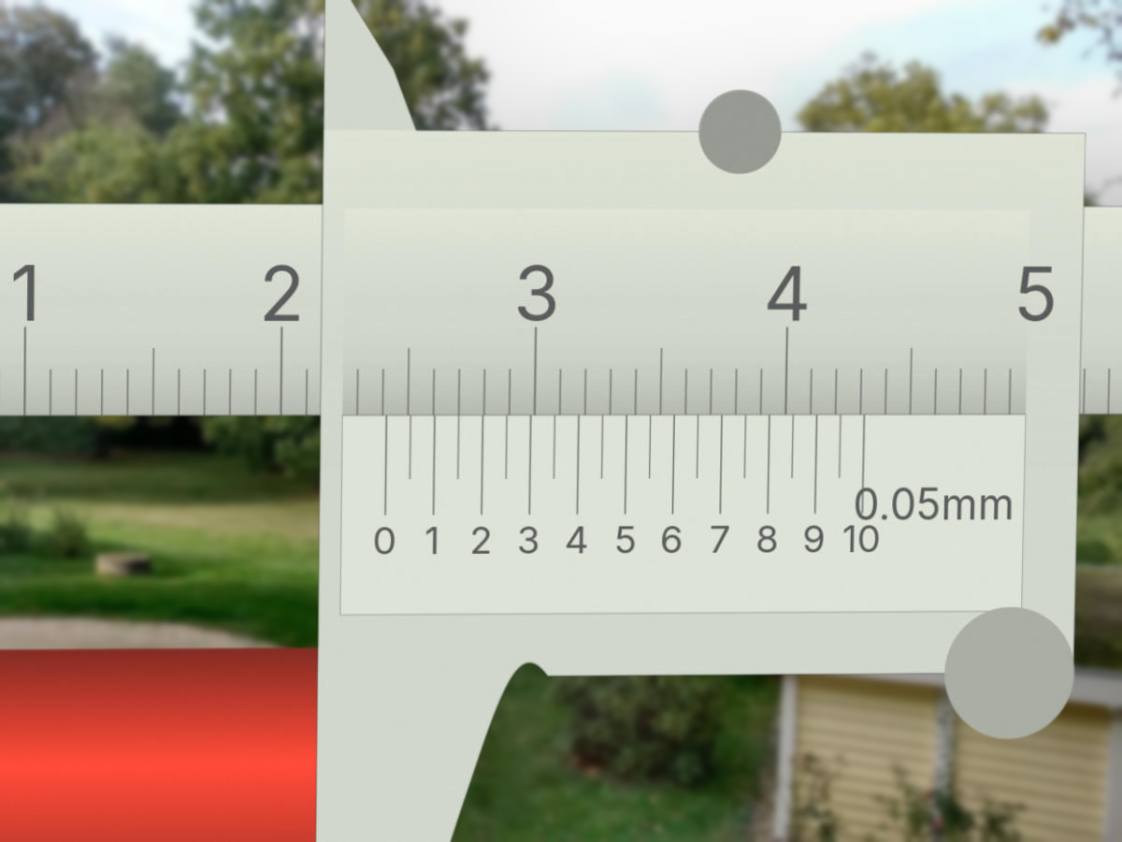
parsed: 24.15 mm
